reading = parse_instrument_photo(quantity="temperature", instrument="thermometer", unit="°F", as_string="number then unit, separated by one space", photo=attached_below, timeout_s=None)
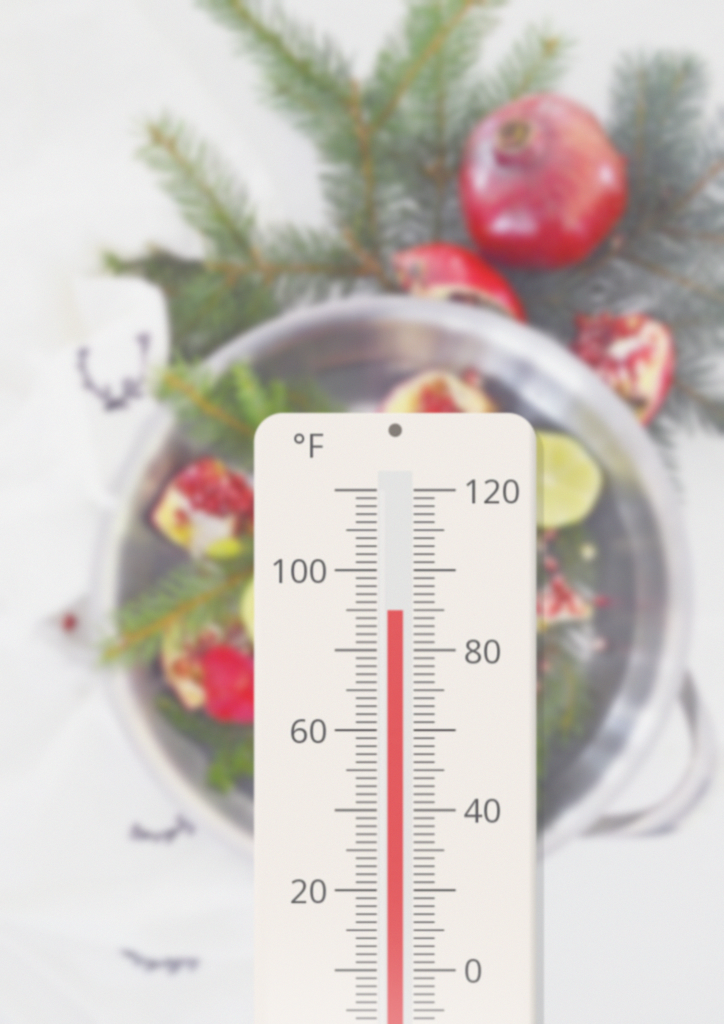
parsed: 90 °F
